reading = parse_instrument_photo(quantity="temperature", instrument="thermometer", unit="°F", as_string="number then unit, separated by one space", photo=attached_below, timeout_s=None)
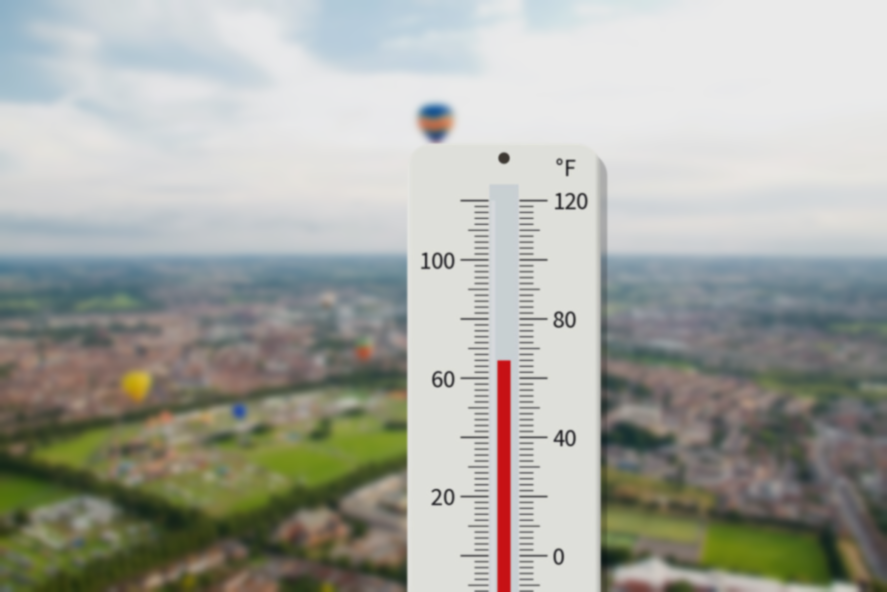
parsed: 66 °F
